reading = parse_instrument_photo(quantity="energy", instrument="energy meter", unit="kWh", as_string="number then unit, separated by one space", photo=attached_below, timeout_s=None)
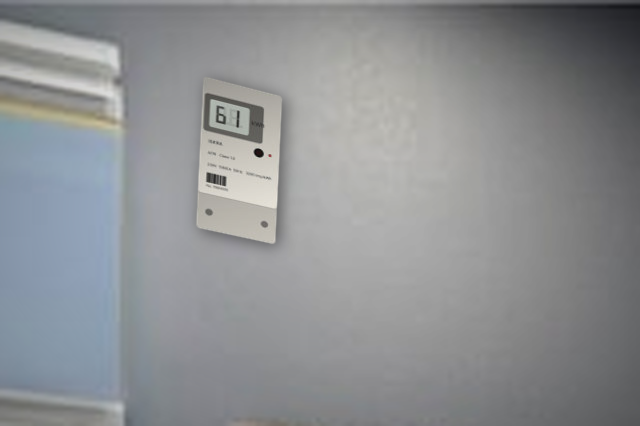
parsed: 61 kWh
